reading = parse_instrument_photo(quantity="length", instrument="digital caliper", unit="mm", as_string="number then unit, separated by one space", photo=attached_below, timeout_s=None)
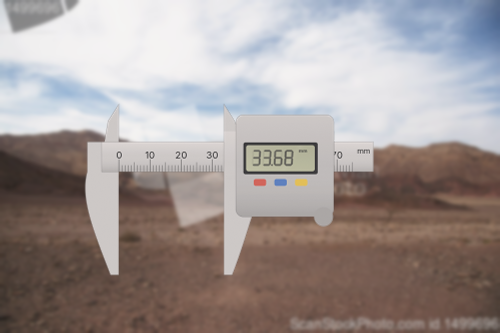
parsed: 33.68 mm
